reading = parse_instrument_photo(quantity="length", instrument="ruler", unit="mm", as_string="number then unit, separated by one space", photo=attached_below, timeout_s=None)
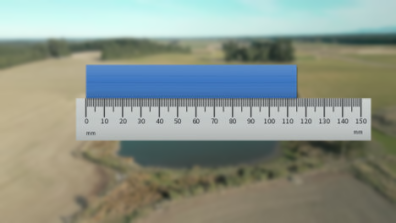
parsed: 115 mm
